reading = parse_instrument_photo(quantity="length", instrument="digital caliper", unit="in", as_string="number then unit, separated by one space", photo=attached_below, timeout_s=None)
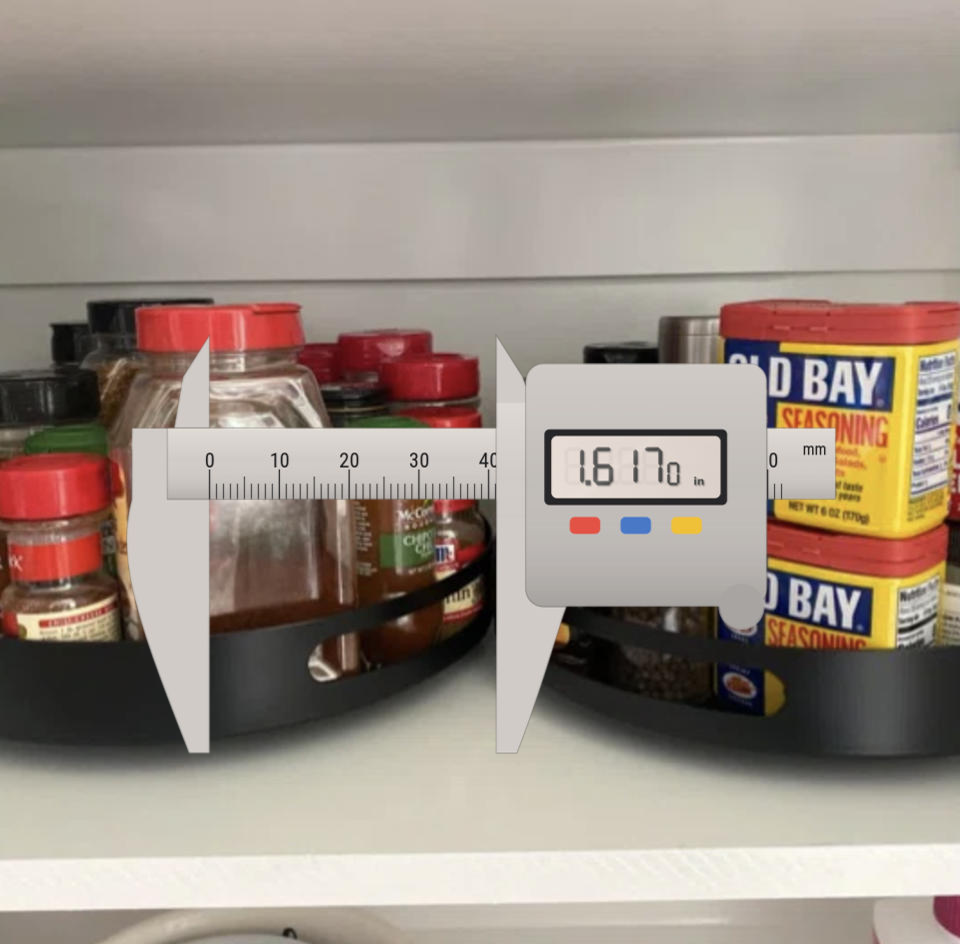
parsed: 1.6170 in
